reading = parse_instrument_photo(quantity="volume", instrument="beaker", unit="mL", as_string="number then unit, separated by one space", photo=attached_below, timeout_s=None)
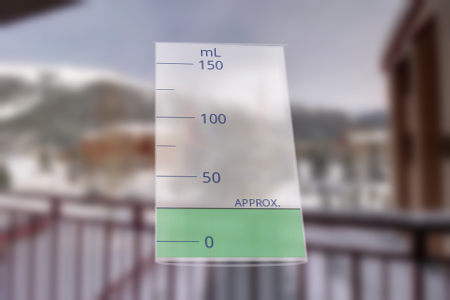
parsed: 25 mL
